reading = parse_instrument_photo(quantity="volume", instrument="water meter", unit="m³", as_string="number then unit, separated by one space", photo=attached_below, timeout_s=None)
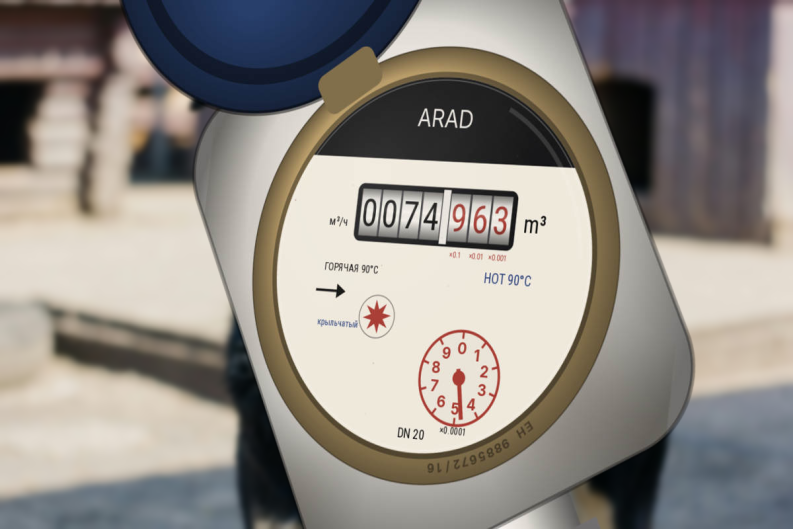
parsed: 74.9634 m³
